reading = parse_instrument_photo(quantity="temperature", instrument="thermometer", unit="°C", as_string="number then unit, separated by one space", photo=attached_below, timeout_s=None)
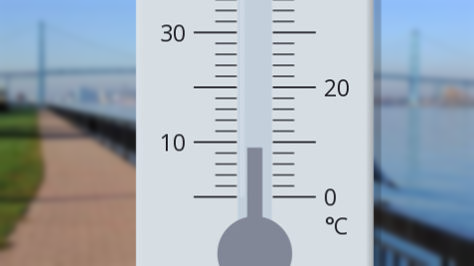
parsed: 9 °C
